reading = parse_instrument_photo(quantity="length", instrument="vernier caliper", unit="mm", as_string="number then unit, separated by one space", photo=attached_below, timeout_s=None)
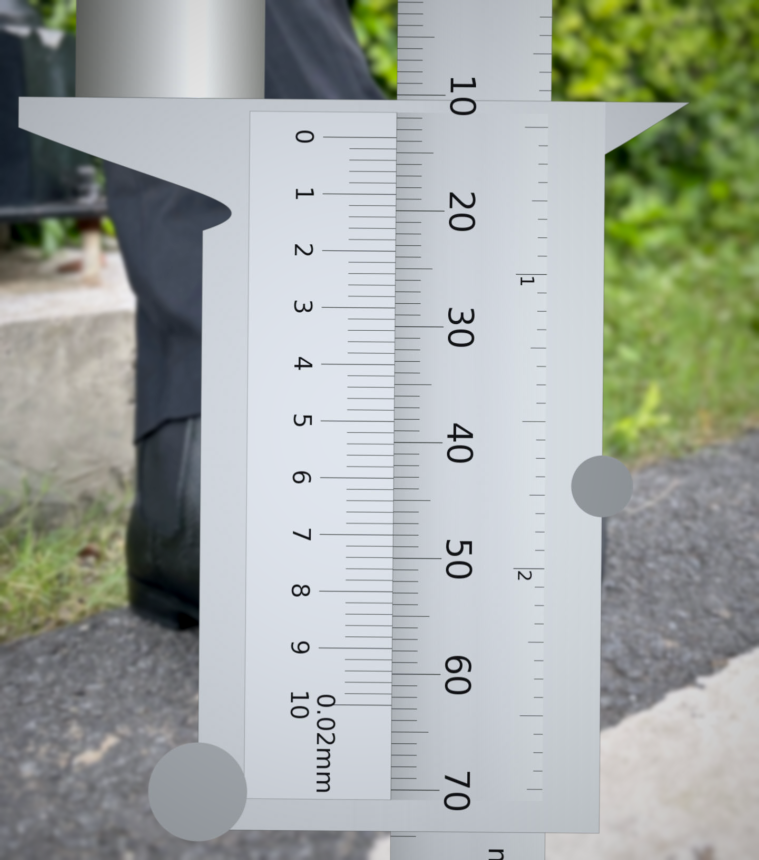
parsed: 13.7 mm
